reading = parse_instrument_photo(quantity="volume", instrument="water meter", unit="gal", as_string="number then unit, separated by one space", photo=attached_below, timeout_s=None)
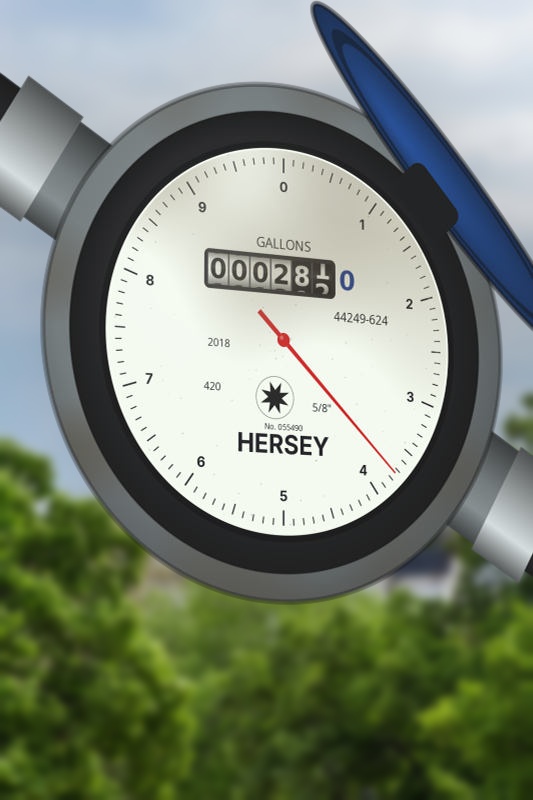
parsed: 2813.7 gal
